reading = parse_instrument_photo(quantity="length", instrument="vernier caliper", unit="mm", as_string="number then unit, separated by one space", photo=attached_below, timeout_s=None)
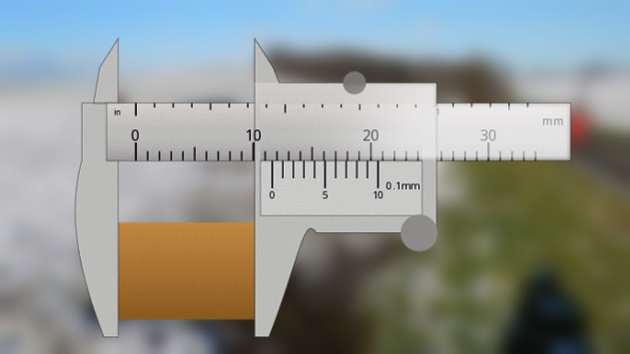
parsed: 11.6 mm
